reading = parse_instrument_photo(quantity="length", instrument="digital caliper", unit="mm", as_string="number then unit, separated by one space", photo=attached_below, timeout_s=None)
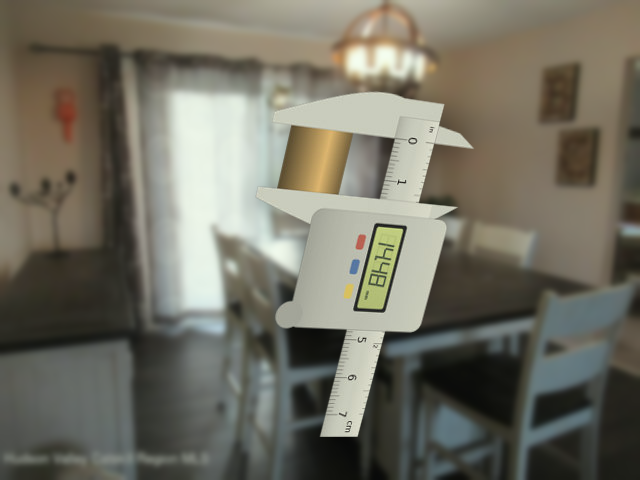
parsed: 14.48 mm
